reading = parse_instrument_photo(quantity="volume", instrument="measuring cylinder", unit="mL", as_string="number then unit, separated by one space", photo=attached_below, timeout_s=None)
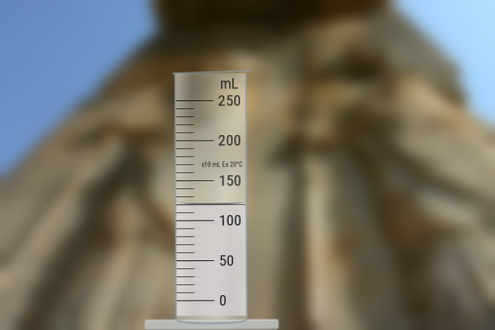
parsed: 120 mL
